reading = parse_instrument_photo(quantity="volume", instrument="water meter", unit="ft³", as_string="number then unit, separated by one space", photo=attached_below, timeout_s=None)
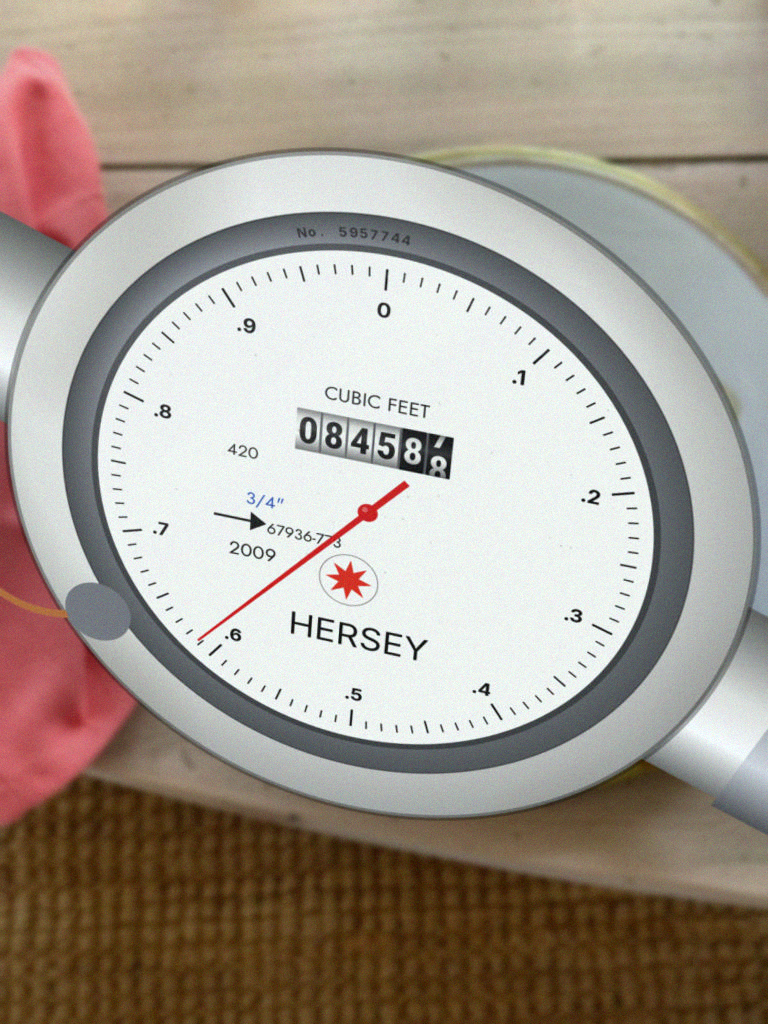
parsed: 84587.61 ft³
